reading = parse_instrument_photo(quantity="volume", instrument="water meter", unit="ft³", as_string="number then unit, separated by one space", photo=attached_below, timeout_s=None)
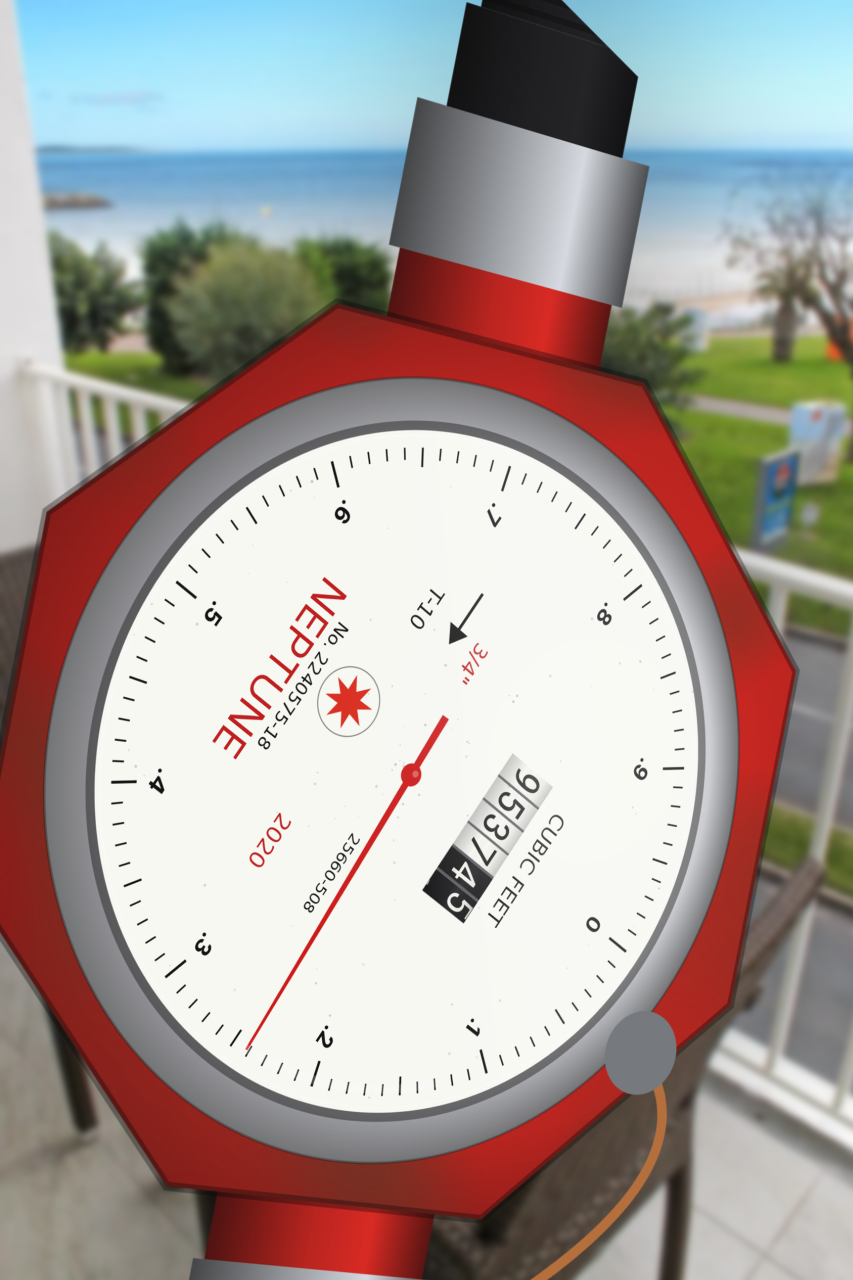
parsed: 953745.24 ft³
